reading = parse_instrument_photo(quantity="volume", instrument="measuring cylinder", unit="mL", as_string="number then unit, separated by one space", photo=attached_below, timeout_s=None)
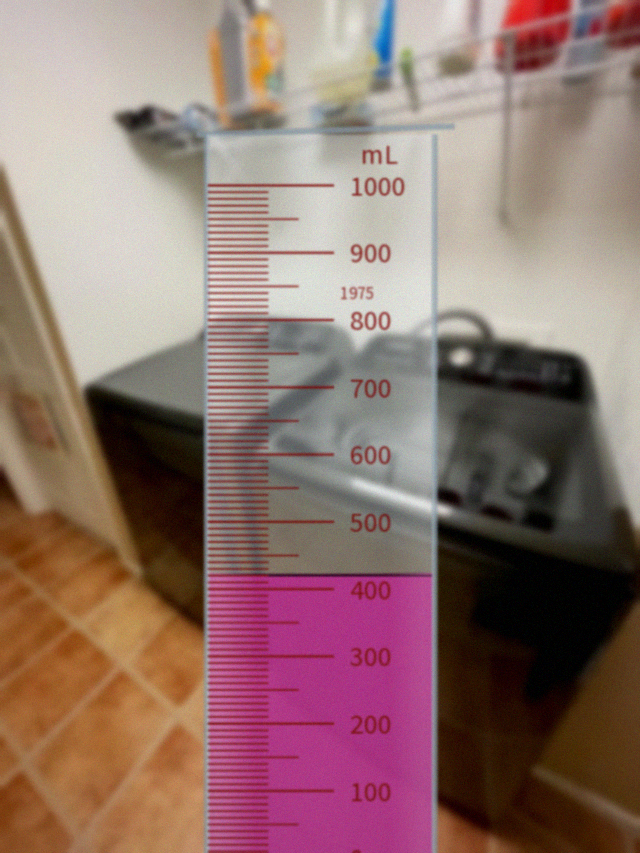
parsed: 420 mL
